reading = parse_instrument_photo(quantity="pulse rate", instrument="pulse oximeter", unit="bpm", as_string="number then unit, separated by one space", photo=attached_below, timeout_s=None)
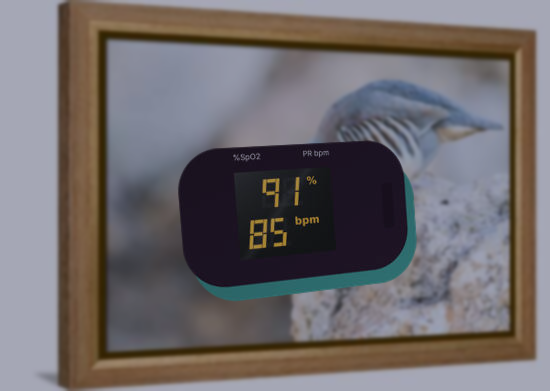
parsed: 85 bpm
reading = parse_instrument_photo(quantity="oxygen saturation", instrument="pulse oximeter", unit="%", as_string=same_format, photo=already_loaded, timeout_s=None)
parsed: 91 %
